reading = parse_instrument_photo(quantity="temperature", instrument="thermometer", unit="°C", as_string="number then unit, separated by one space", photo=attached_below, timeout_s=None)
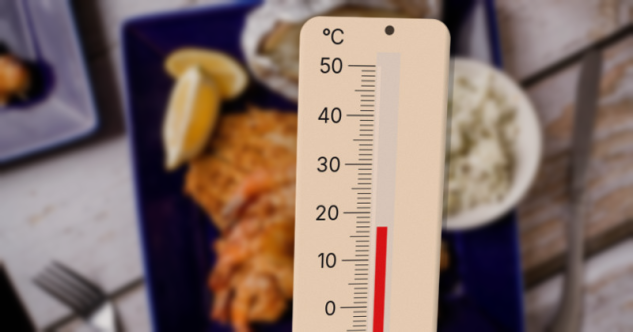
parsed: 17 °C
